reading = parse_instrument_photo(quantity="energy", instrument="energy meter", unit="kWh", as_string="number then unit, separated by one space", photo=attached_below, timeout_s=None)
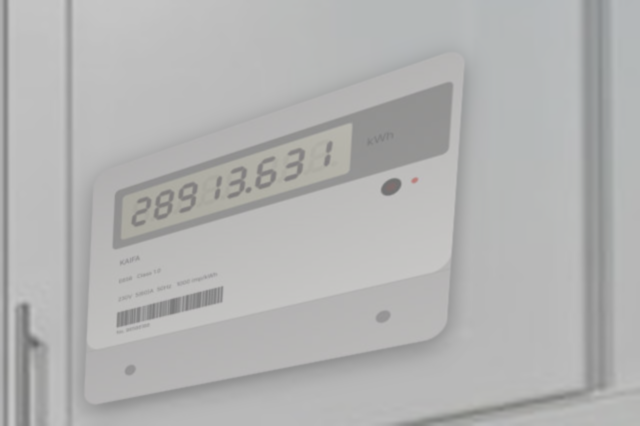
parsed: 28913.631 kWh
